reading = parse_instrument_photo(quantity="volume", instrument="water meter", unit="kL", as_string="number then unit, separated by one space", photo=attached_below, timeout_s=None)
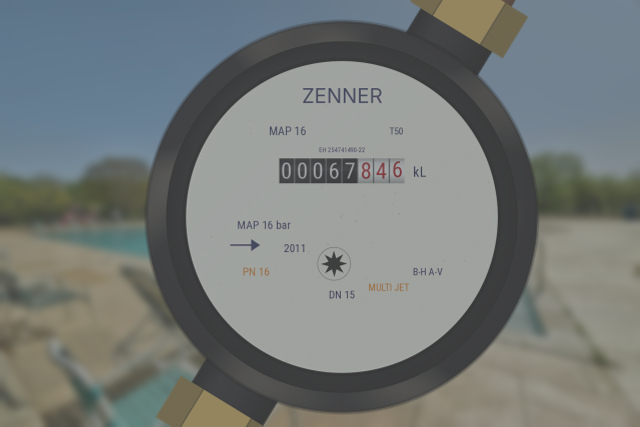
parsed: 67.846 kL
